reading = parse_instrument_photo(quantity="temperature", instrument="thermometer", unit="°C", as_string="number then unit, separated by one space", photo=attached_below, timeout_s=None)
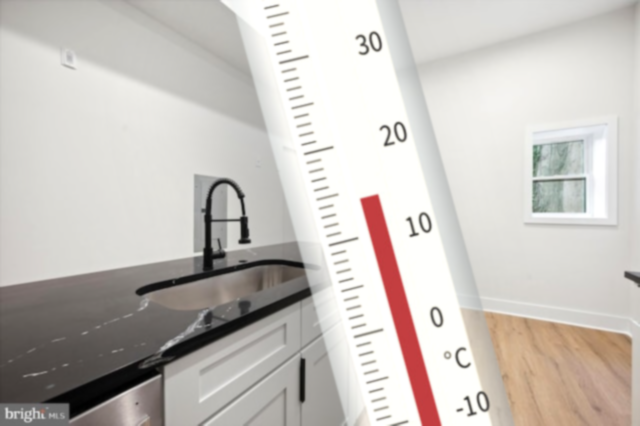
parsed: 14 °C
